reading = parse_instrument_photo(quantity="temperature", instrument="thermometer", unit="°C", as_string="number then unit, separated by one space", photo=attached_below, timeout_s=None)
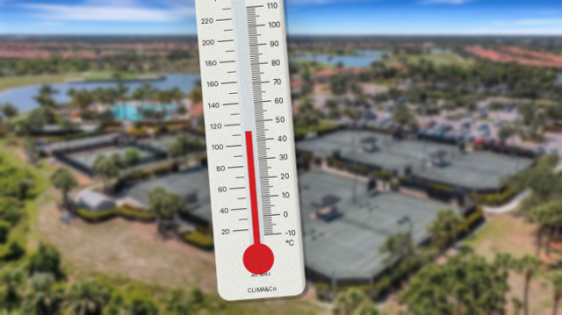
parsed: 45 °C
